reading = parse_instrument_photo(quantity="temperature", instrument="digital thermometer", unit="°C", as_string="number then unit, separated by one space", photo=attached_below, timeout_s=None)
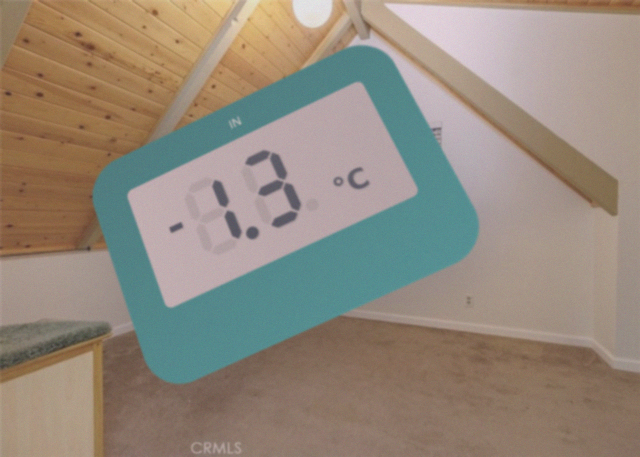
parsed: -1.3 °C
